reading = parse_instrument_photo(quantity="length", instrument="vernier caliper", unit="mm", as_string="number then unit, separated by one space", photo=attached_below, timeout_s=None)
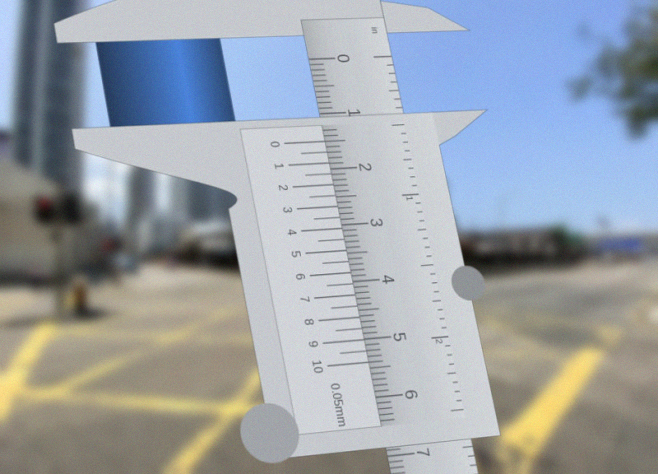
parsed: 15.0 mm
